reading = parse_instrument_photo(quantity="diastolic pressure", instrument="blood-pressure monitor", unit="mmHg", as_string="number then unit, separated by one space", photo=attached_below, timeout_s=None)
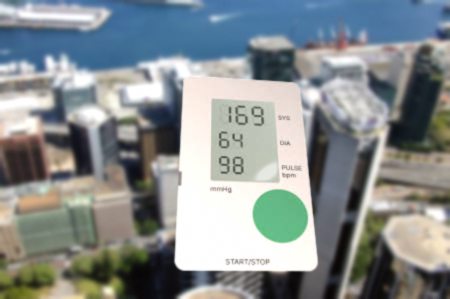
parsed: 64 mmHg
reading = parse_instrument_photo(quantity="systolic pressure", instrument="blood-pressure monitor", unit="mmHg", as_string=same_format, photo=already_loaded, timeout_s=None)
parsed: 169 mmHg
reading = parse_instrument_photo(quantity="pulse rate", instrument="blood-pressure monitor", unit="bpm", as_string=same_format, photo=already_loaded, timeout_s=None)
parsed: 98 bpm
